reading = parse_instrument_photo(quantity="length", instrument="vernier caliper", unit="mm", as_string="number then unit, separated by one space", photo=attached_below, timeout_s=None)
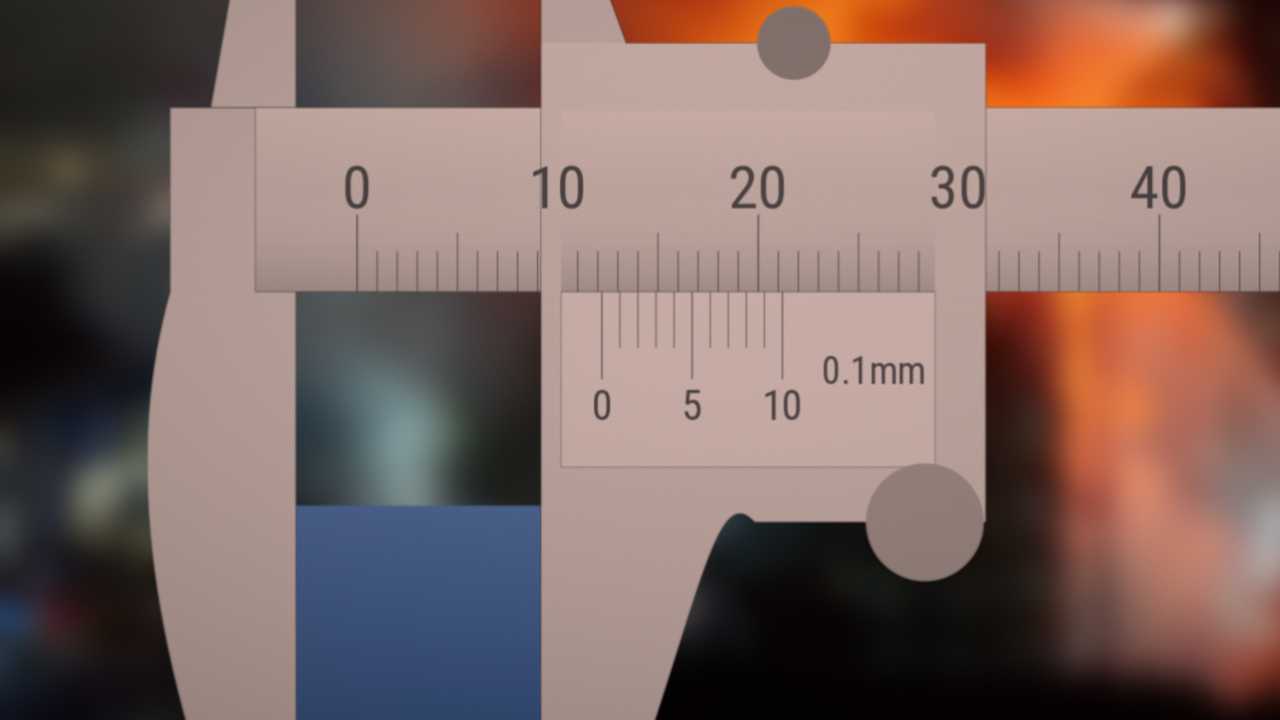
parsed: 12.2 mm
